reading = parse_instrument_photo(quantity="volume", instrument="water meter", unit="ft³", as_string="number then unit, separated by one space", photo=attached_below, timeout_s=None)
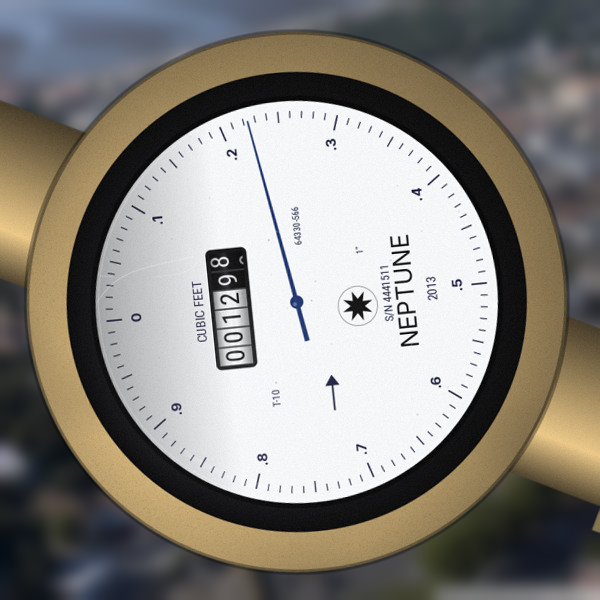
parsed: 1298.22 ft³
